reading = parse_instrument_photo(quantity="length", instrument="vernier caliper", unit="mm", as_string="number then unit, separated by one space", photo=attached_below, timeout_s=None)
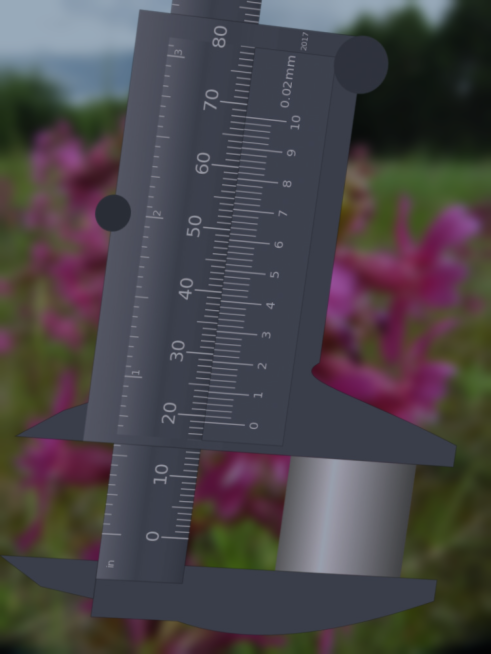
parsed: 19.0 mm
